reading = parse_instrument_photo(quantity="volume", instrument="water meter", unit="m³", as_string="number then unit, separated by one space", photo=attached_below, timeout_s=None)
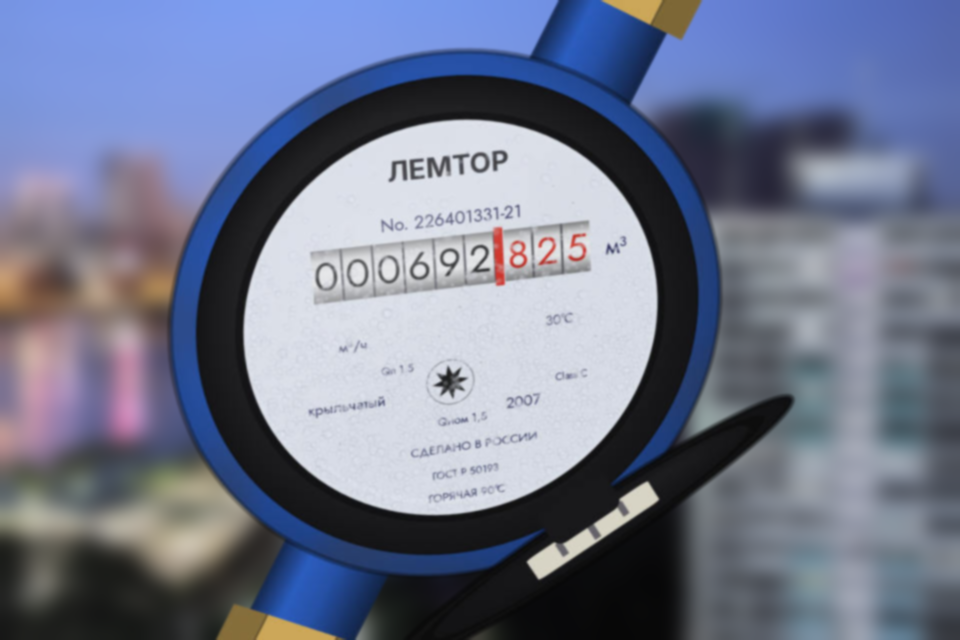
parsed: 692.825 m³
